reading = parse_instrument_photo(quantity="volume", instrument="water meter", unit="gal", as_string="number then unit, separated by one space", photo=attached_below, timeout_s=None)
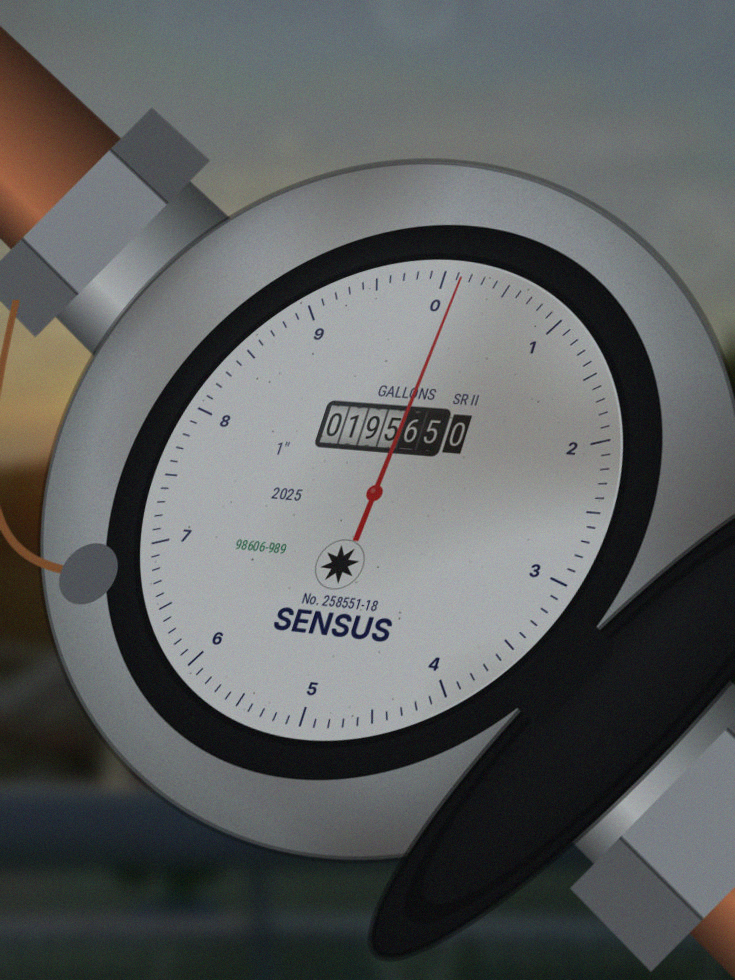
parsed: 195650.1 gal
